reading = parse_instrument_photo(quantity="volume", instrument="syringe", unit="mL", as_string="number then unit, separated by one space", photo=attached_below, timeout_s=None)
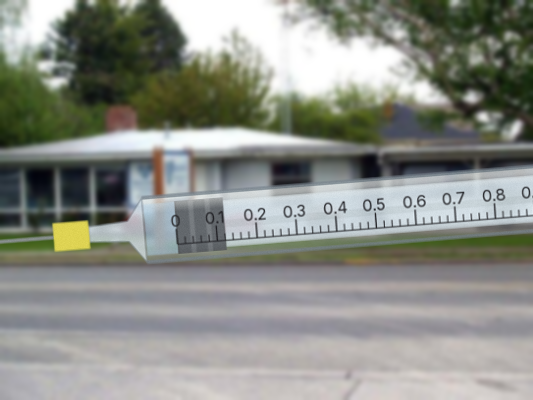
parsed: 0 mL
